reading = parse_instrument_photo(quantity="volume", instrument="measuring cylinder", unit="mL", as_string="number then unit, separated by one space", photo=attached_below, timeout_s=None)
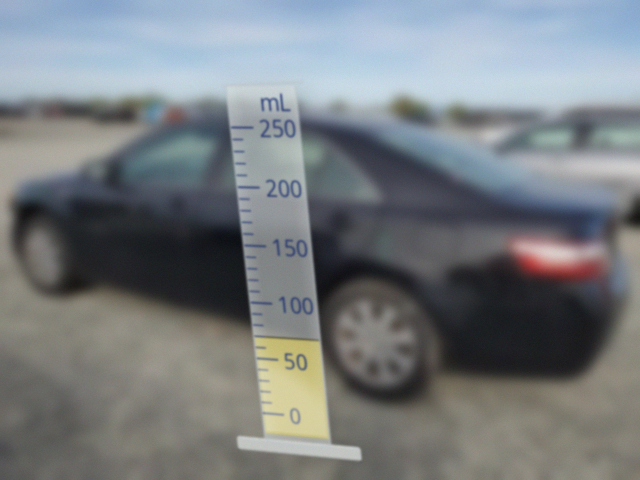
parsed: 70 mL
